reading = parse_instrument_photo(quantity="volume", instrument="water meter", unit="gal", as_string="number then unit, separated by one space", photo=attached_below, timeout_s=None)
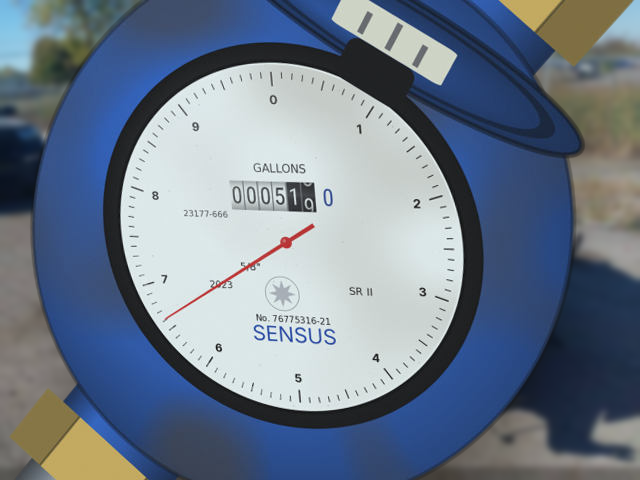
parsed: 5186.6 gal
